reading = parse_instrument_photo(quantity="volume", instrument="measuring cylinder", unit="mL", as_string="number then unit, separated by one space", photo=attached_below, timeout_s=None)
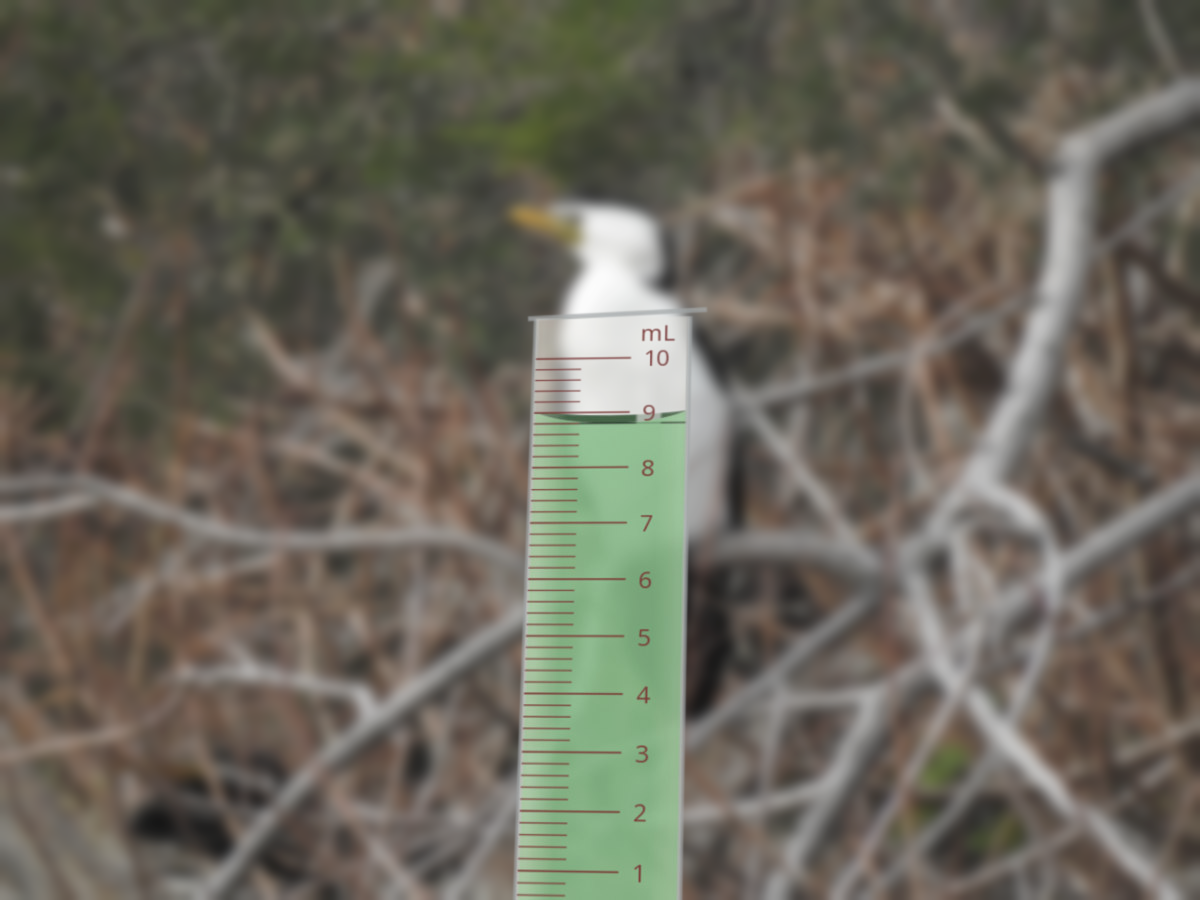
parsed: 8.8 mL
